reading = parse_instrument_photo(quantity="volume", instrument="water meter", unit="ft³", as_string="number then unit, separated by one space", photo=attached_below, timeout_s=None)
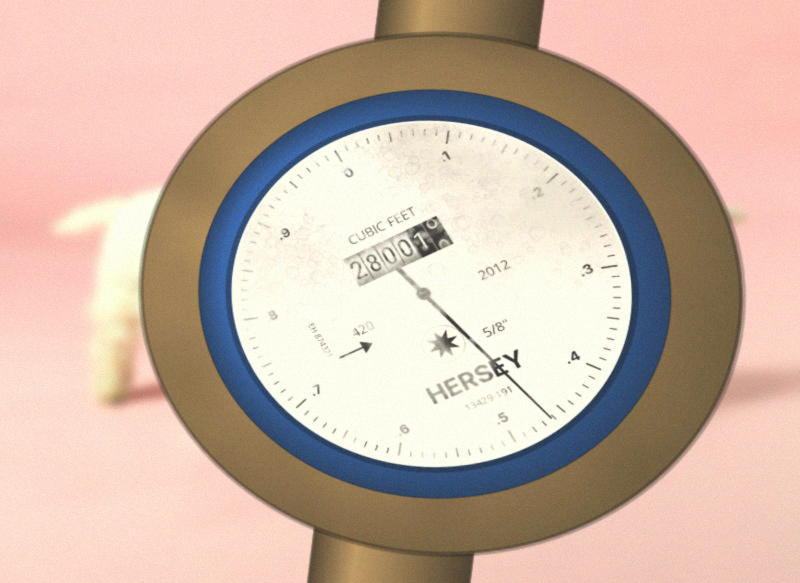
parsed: 280018.46 ft³
